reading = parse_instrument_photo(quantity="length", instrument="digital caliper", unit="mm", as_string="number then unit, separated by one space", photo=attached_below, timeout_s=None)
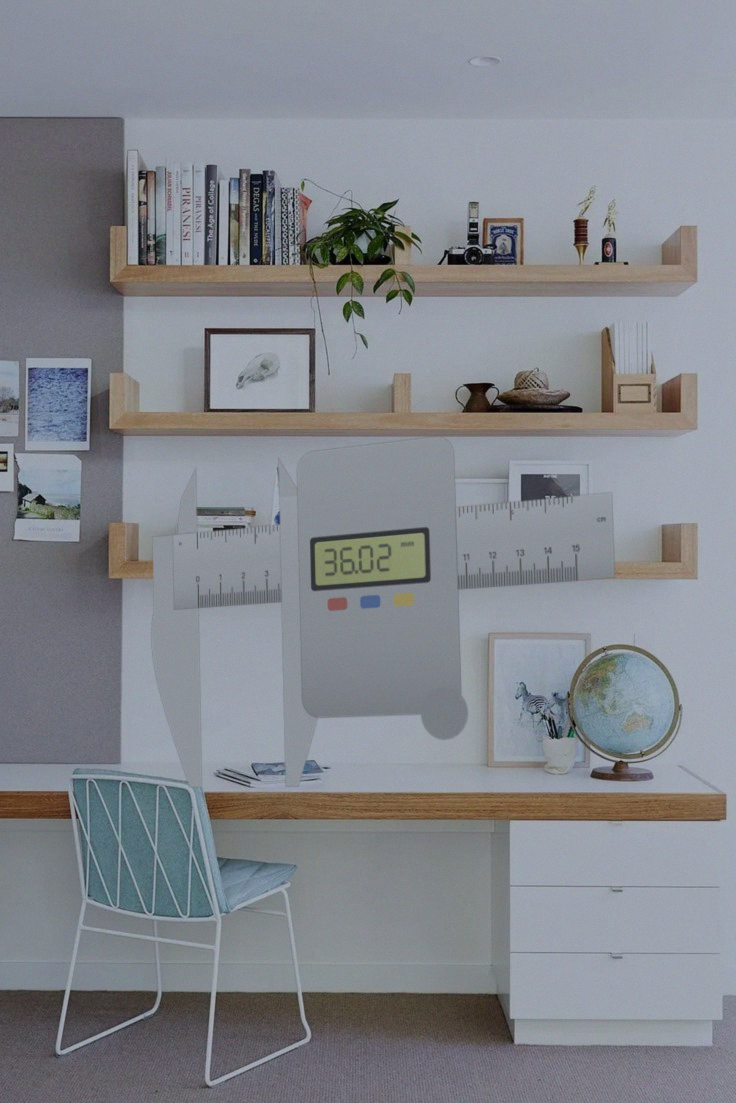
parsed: 36.02 mm
